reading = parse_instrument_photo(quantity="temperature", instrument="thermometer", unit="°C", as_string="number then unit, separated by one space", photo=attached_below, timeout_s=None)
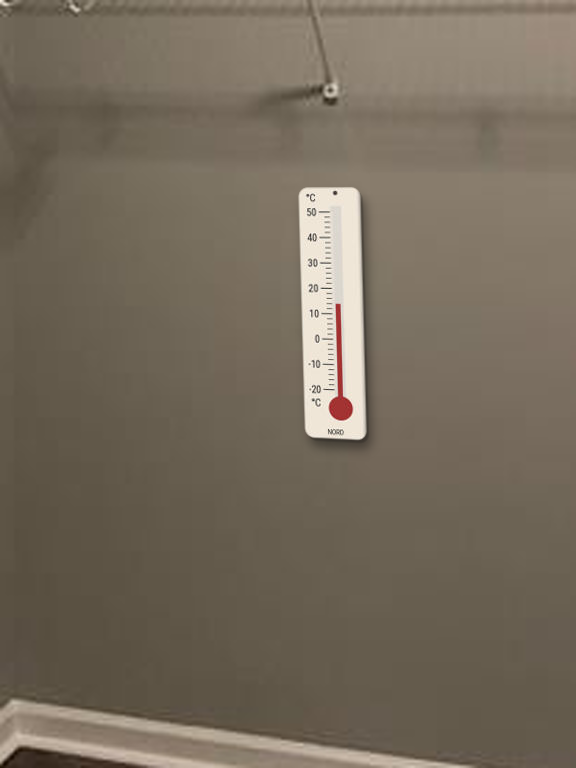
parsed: 14 °C
